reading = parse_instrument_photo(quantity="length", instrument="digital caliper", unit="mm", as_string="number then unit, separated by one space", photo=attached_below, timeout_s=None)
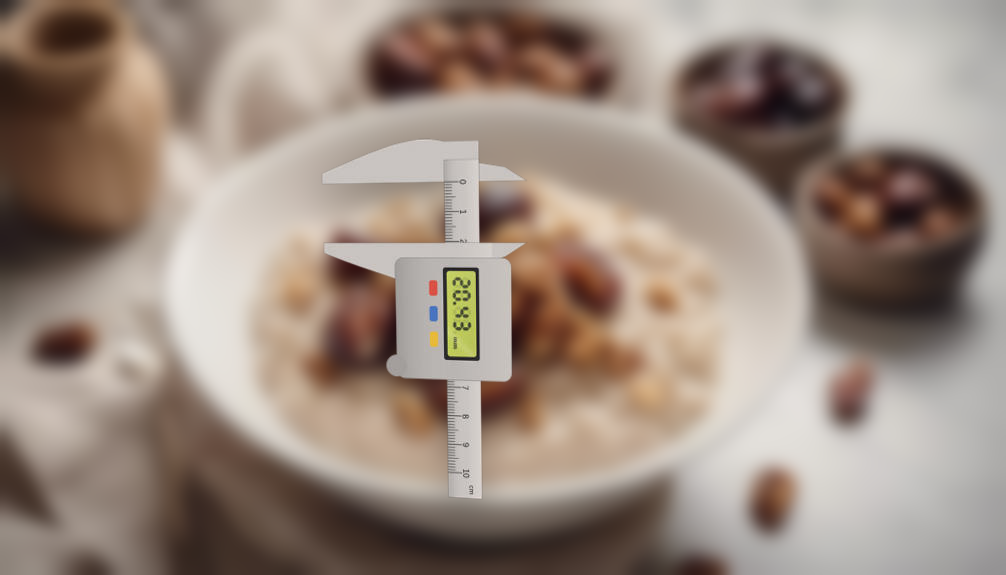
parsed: 20.43 mm
